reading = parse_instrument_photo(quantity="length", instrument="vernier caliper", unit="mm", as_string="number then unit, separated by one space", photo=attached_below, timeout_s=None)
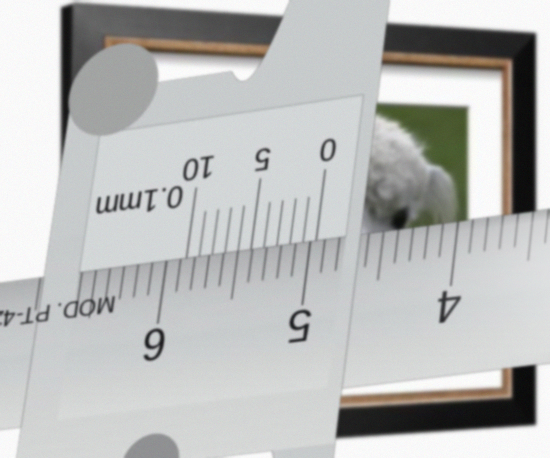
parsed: 49.6 mm
